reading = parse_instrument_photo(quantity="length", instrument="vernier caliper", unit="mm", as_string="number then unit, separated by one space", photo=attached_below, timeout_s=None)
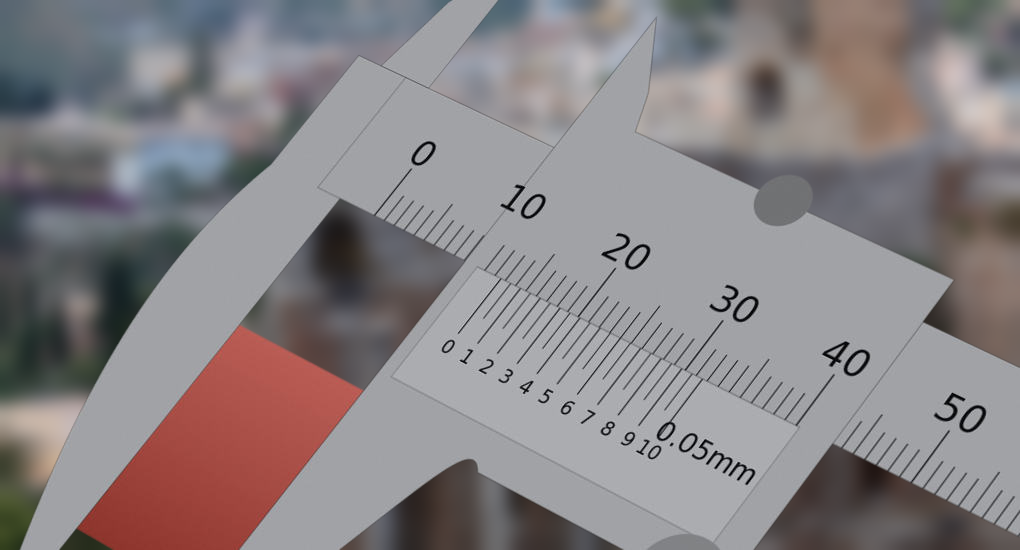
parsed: 12.6 mm
